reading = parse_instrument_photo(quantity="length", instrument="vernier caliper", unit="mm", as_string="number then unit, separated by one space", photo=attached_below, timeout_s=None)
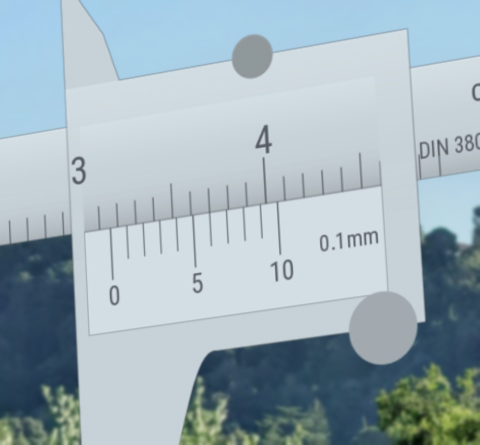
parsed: 31.6 mm
